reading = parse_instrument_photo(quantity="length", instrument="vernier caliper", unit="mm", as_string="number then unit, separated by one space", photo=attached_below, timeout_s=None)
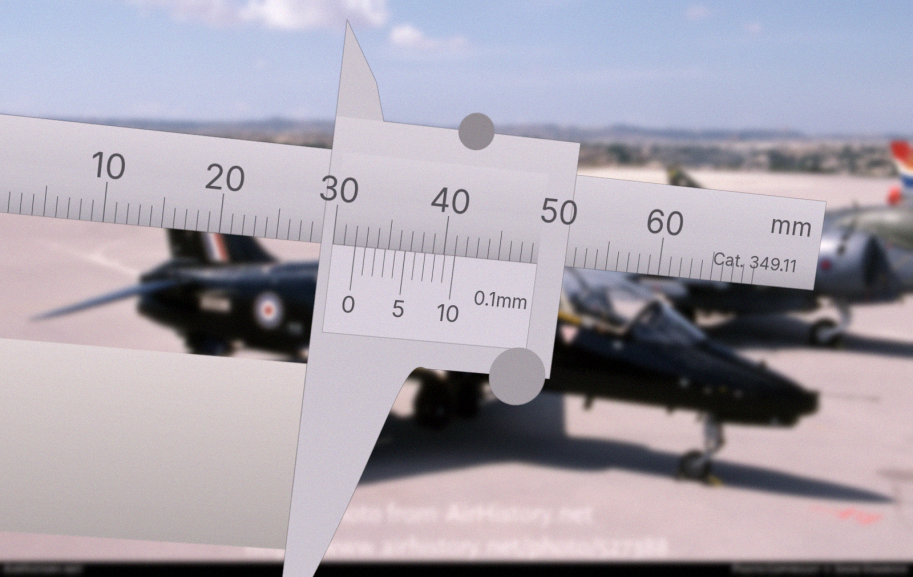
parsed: 32.0 mm
